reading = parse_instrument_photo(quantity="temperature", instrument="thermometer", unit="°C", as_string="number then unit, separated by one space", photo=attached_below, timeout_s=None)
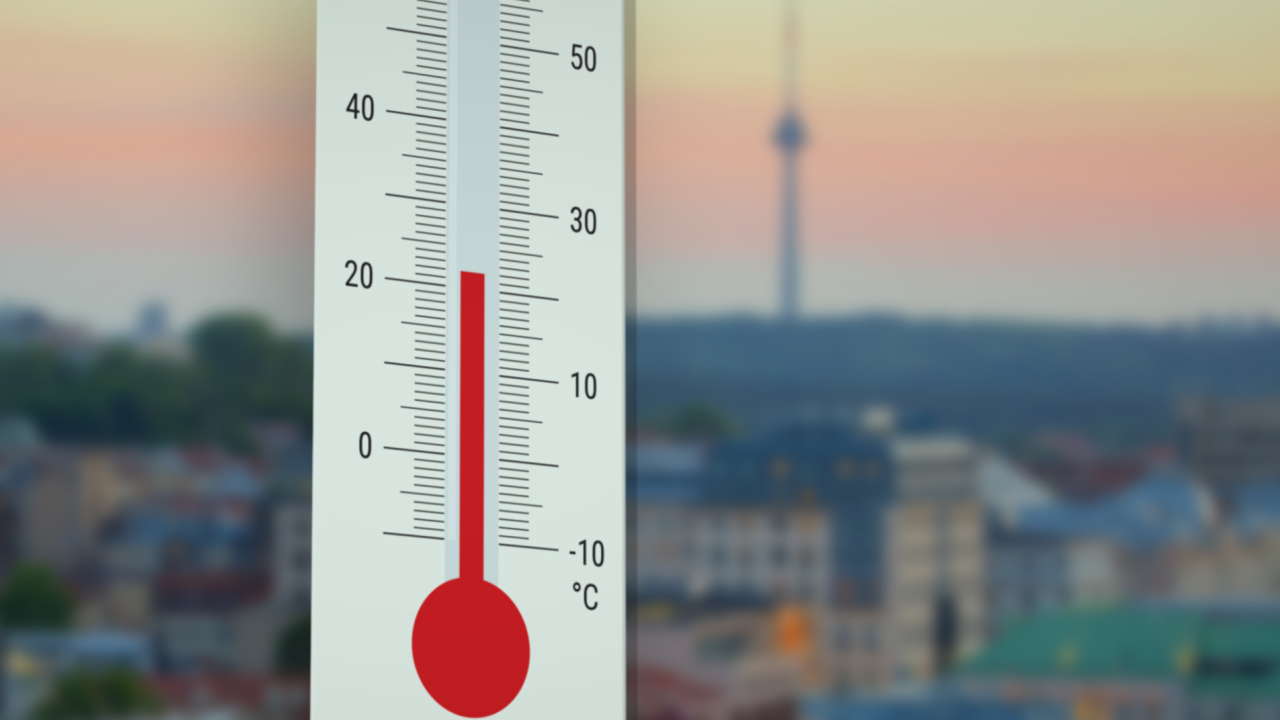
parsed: 22 °C
